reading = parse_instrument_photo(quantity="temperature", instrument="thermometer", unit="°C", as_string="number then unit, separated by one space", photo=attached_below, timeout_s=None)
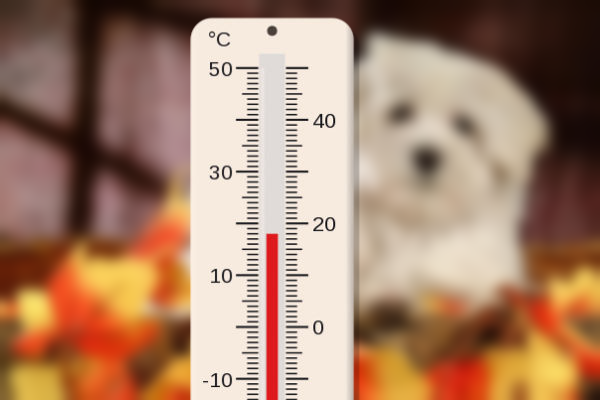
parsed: 18 °C
